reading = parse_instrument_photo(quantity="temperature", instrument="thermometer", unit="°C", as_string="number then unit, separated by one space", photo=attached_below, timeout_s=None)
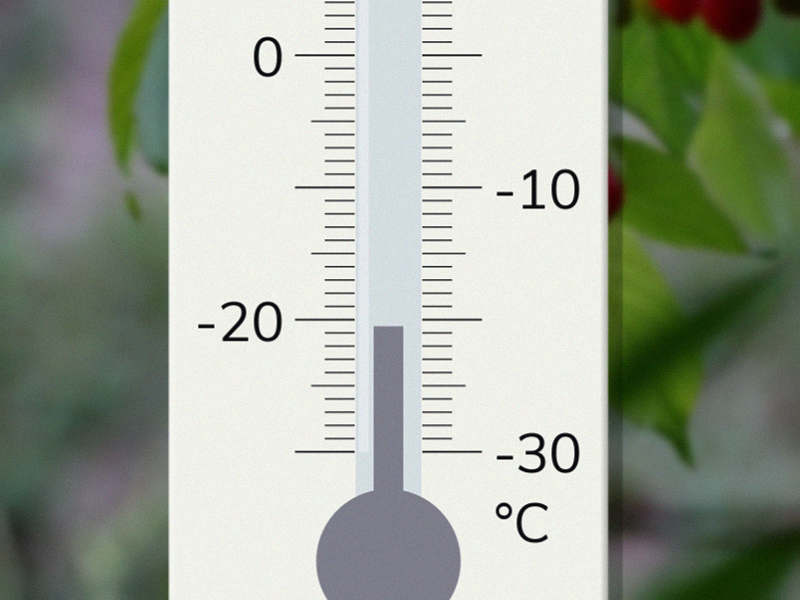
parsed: -20.5 °C
